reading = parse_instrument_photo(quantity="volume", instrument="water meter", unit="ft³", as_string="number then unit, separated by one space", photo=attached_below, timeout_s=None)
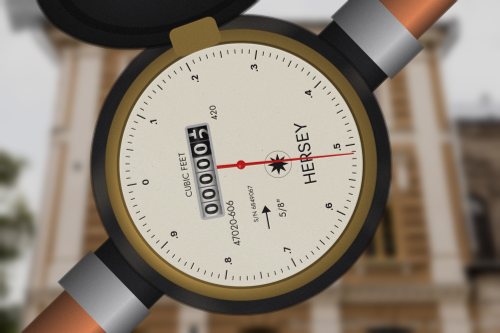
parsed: 1.51 ft³
